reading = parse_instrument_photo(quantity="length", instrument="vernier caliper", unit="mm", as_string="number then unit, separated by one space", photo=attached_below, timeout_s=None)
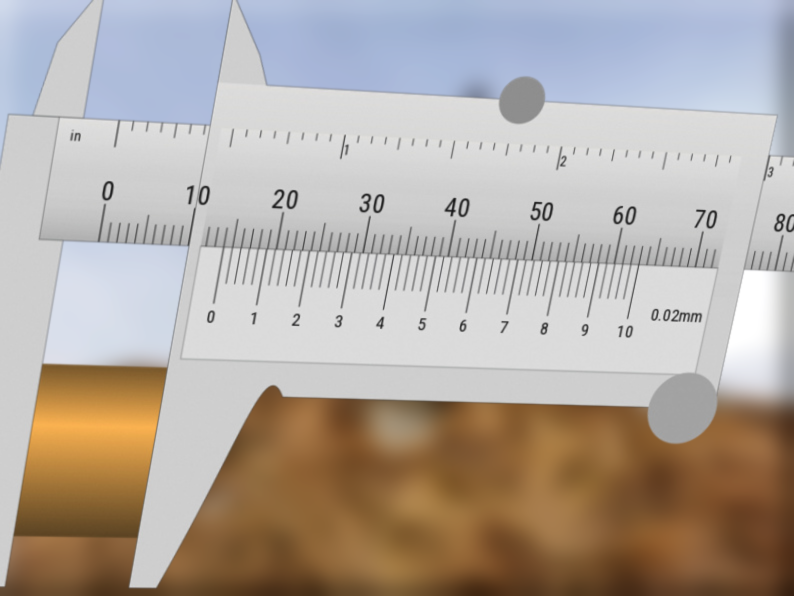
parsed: 14.0 mm
